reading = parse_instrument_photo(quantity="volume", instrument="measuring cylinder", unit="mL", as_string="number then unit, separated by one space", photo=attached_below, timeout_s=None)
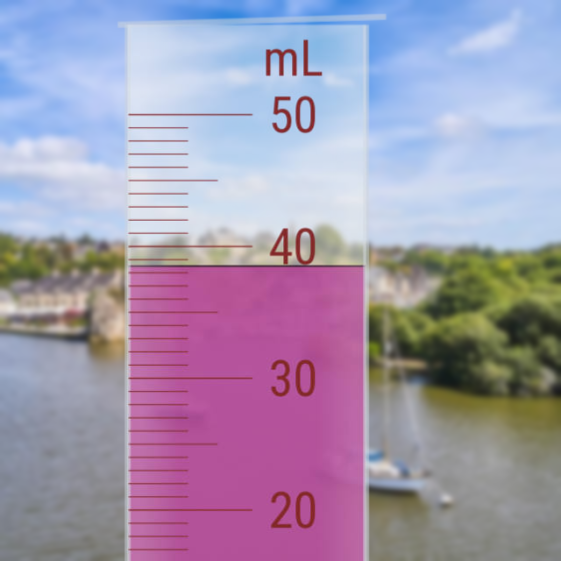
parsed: 38.5 mL
